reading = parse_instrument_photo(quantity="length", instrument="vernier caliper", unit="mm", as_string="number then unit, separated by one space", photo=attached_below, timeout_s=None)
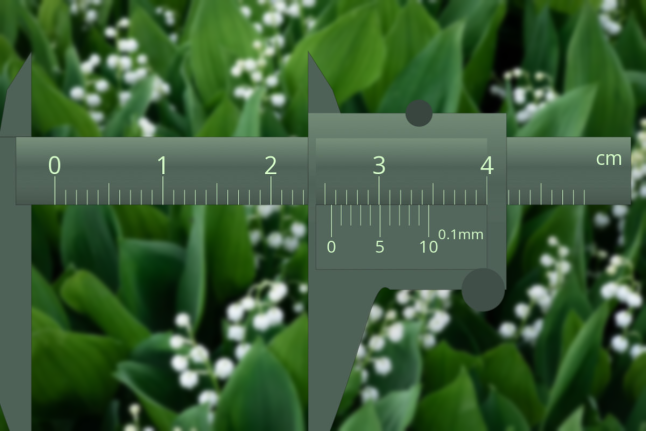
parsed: 25.6 mm
